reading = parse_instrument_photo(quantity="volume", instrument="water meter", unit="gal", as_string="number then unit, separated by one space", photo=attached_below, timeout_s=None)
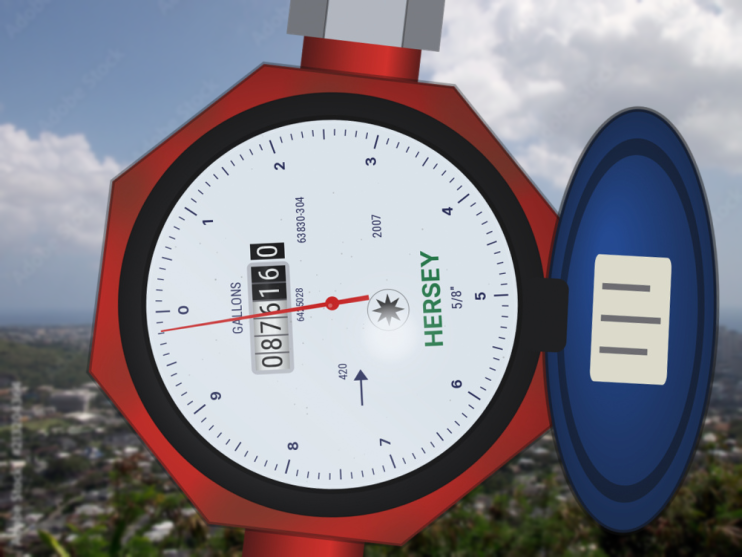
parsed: 876159.8 gal
